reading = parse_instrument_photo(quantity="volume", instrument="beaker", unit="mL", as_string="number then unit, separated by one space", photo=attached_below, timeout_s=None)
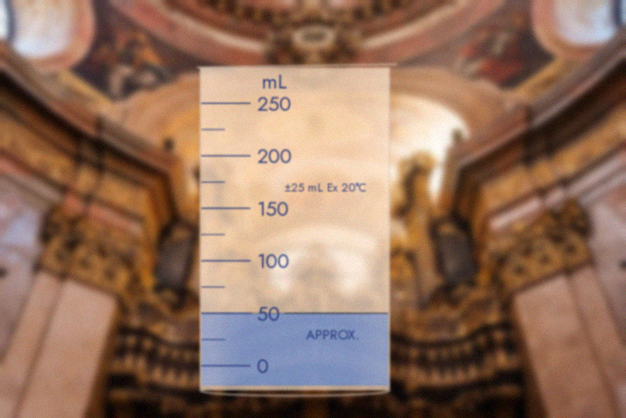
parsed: 50 mL
